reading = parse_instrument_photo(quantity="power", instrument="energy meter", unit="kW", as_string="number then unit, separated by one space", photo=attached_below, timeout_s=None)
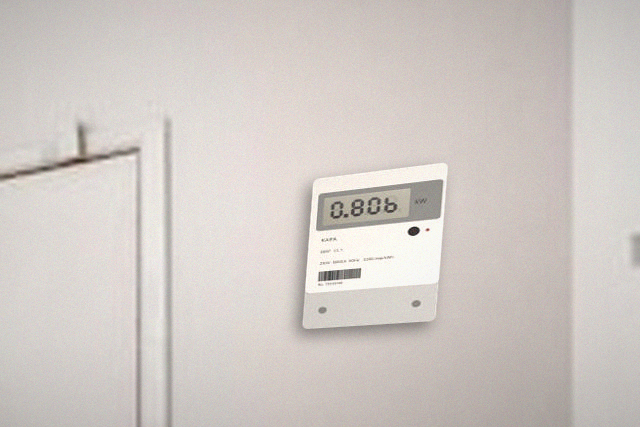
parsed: 0.806 kW
